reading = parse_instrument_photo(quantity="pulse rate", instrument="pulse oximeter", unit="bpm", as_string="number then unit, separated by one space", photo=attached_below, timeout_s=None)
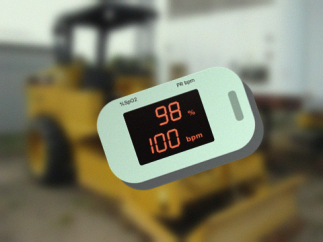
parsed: 100 bpm
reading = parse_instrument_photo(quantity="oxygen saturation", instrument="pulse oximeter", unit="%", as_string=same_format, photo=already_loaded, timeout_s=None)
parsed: 98 %
